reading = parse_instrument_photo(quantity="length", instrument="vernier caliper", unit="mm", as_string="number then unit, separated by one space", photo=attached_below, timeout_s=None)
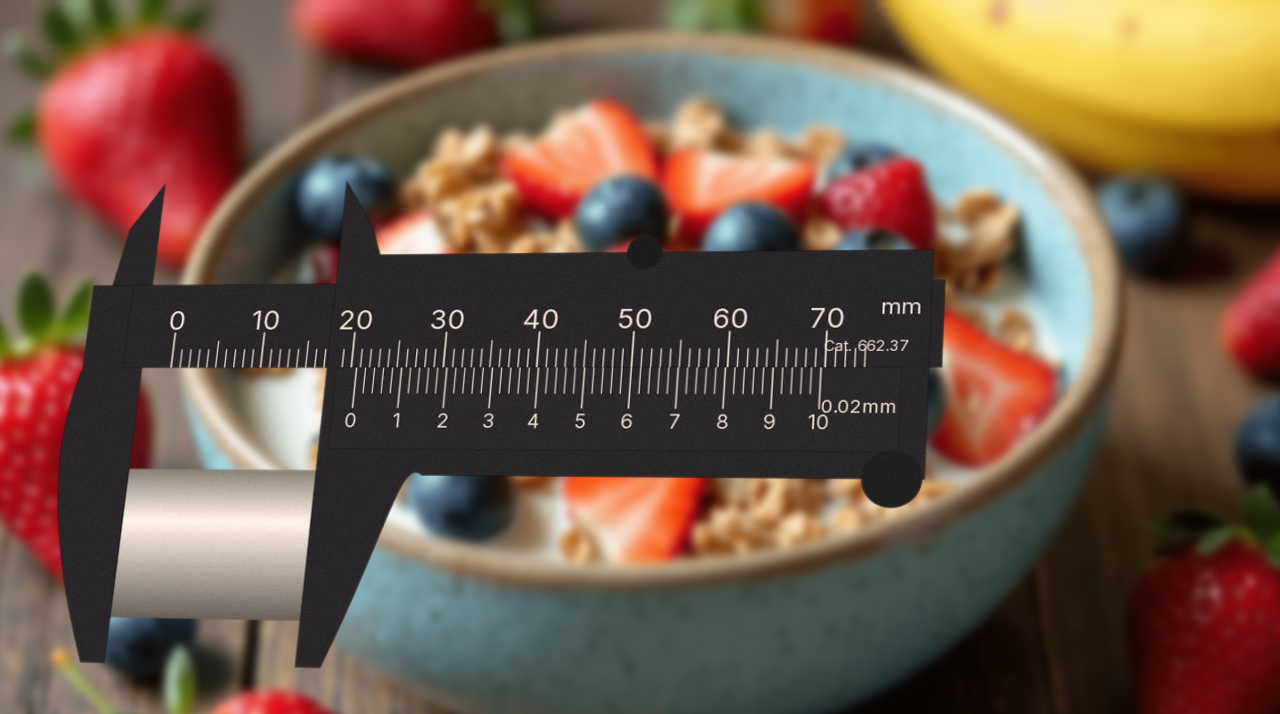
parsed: 20.6 mm
